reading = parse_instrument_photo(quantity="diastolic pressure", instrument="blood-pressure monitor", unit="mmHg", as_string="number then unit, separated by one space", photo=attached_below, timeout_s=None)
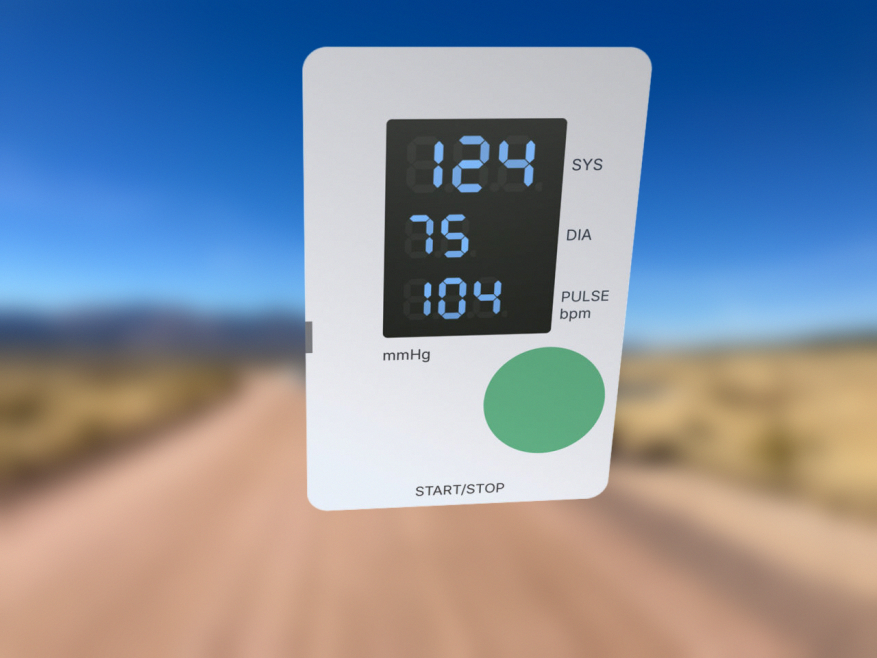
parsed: 75 mmHg
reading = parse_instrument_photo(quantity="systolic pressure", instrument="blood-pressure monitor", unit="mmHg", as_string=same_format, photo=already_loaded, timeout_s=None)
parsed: 124 mmHg
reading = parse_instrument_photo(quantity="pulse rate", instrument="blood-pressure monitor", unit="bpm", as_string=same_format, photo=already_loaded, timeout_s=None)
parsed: 104 bpm
